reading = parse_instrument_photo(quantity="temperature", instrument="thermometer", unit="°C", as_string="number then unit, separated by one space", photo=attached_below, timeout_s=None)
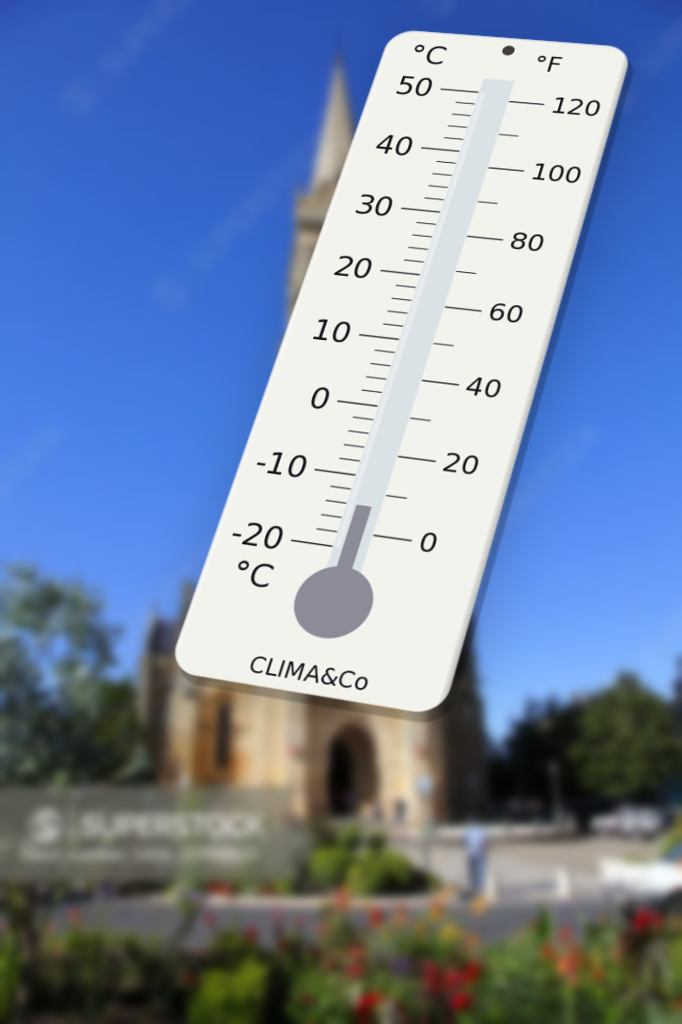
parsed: -14 °C
